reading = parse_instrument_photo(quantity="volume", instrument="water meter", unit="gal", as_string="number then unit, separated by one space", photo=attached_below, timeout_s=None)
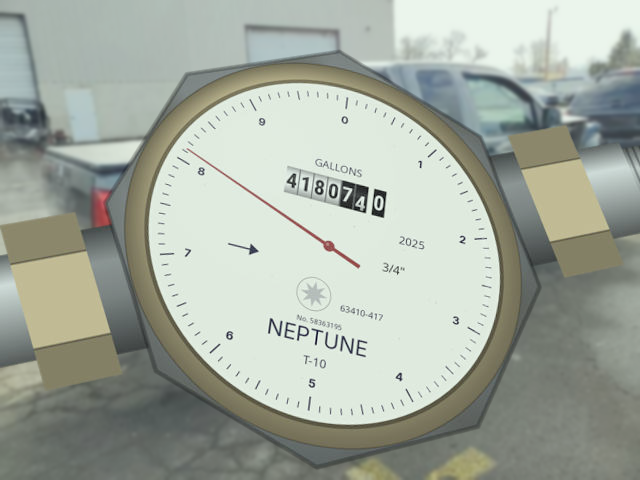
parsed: 4180738.1 gal
